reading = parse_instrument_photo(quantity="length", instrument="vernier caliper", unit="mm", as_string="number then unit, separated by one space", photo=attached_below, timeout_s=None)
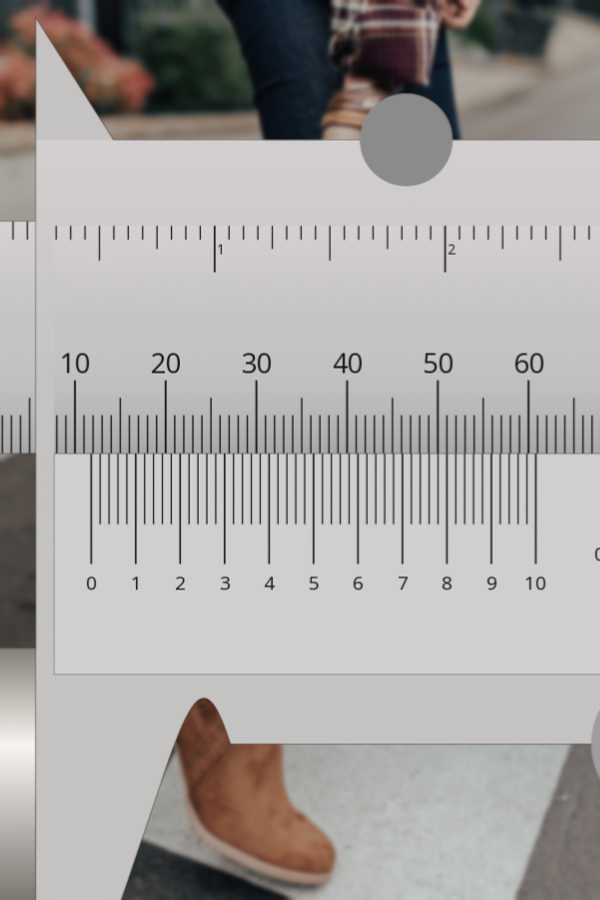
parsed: 11.8 mm
